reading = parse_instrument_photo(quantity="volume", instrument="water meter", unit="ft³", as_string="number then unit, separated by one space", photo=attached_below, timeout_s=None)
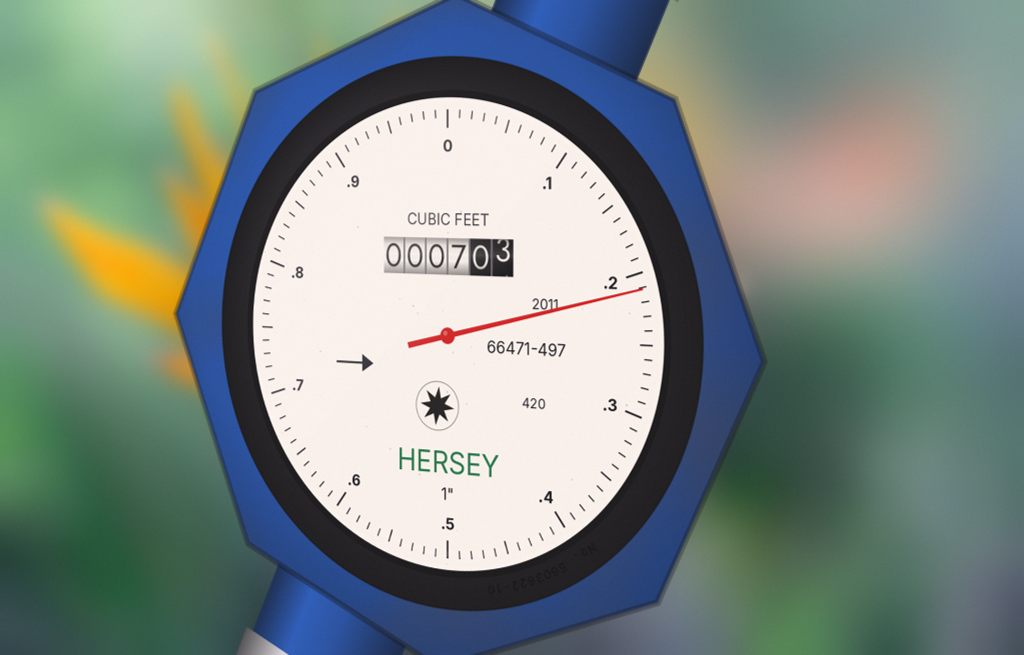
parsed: 703.21 ft³
